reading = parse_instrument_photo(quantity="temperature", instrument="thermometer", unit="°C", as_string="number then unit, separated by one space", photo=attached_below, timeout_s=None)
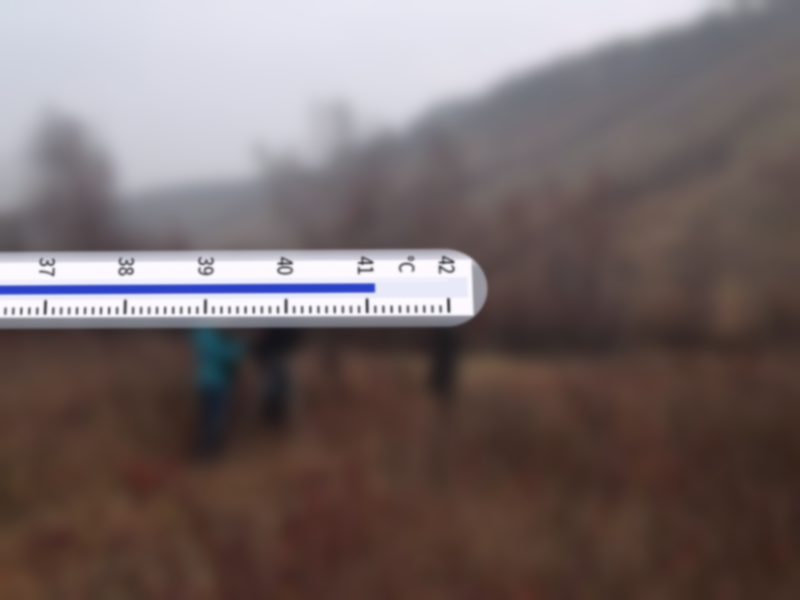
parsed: 41.1 °C
